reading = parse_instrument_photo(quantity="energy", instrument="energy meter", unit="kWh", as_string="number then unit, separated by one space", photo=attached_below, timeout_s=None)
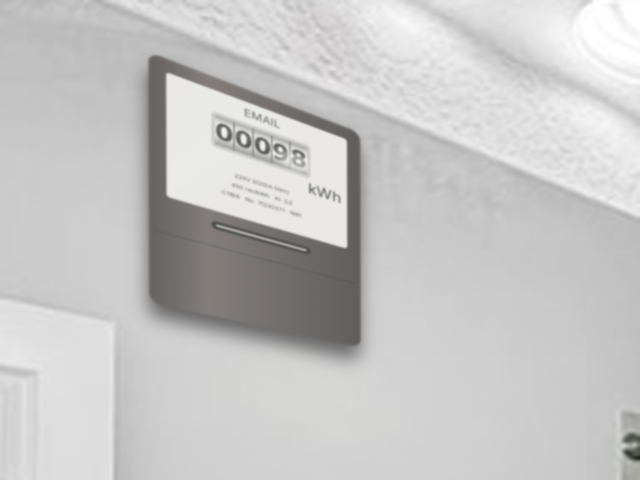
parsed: 98 kWh
